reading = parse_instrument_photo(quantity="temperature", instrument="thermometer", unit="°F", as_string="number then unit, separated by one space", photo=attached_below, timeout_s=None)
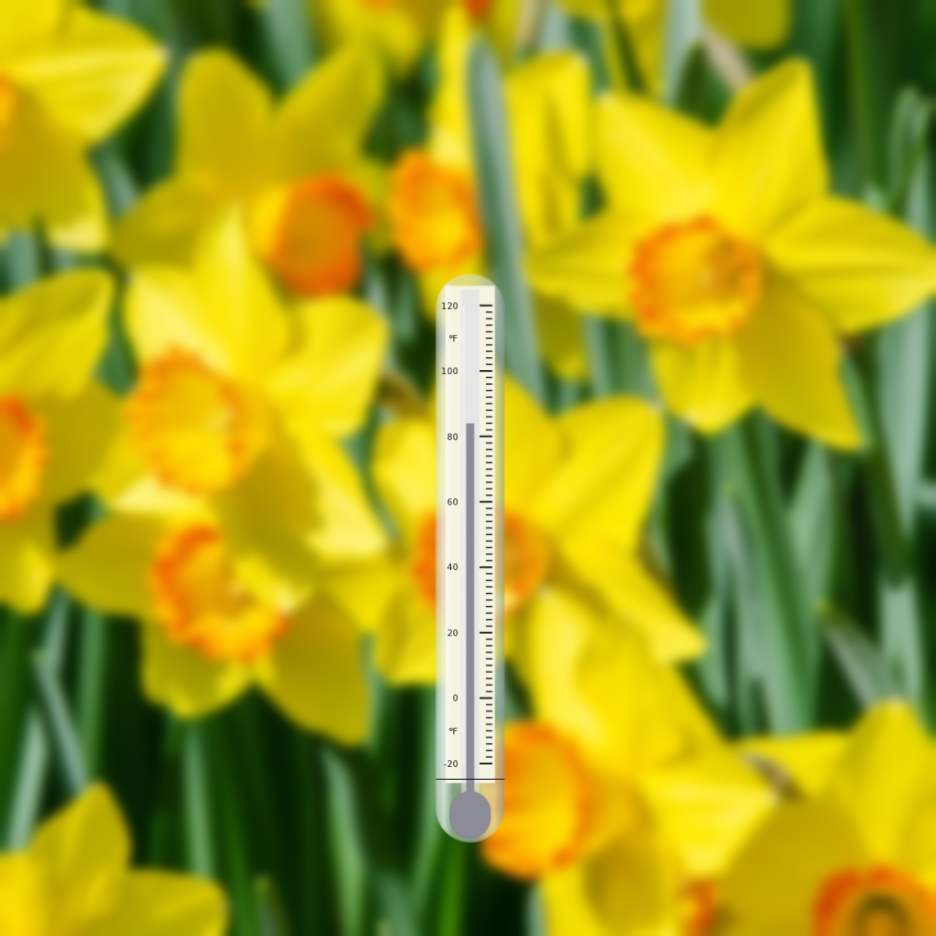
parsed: 84 °F
